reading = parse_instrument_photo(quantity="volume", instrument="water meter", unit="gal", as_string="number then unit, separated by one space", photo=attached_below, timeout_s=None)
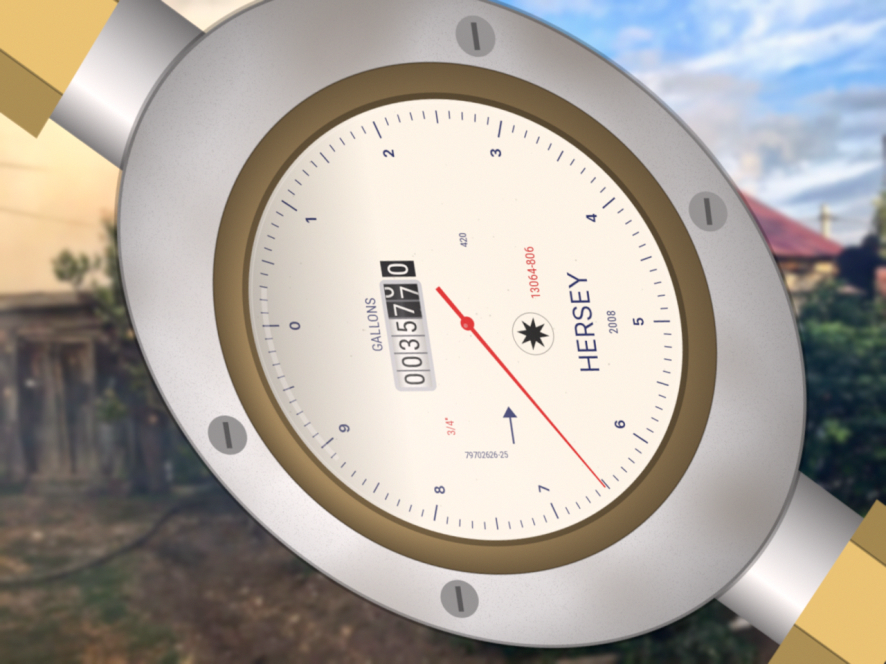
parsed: 35766.5 gal
